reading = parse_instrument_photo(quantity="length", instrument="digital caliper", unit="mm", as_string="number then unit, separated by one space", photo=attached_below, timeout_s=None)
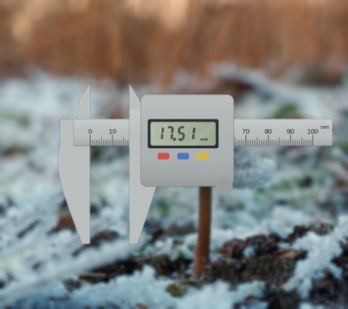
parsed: 17.51 mm
